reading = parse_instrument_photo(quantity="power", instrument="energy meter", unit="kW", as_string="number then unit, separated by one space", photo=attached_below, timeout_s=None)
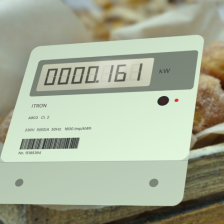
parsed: 0.161 kW
